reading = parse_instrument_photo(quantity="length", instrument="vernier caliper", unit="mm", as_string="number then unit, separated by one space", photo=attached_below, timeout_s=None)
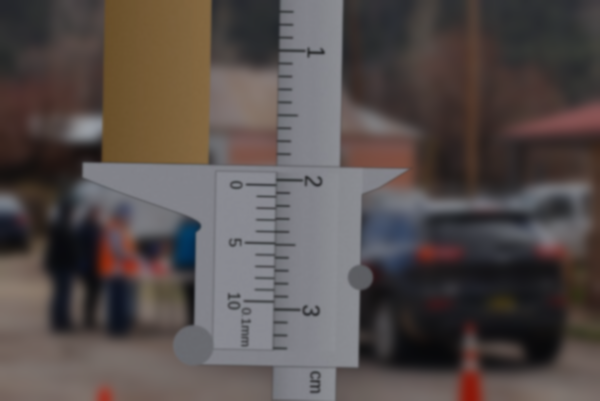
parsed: 20.4 mm
